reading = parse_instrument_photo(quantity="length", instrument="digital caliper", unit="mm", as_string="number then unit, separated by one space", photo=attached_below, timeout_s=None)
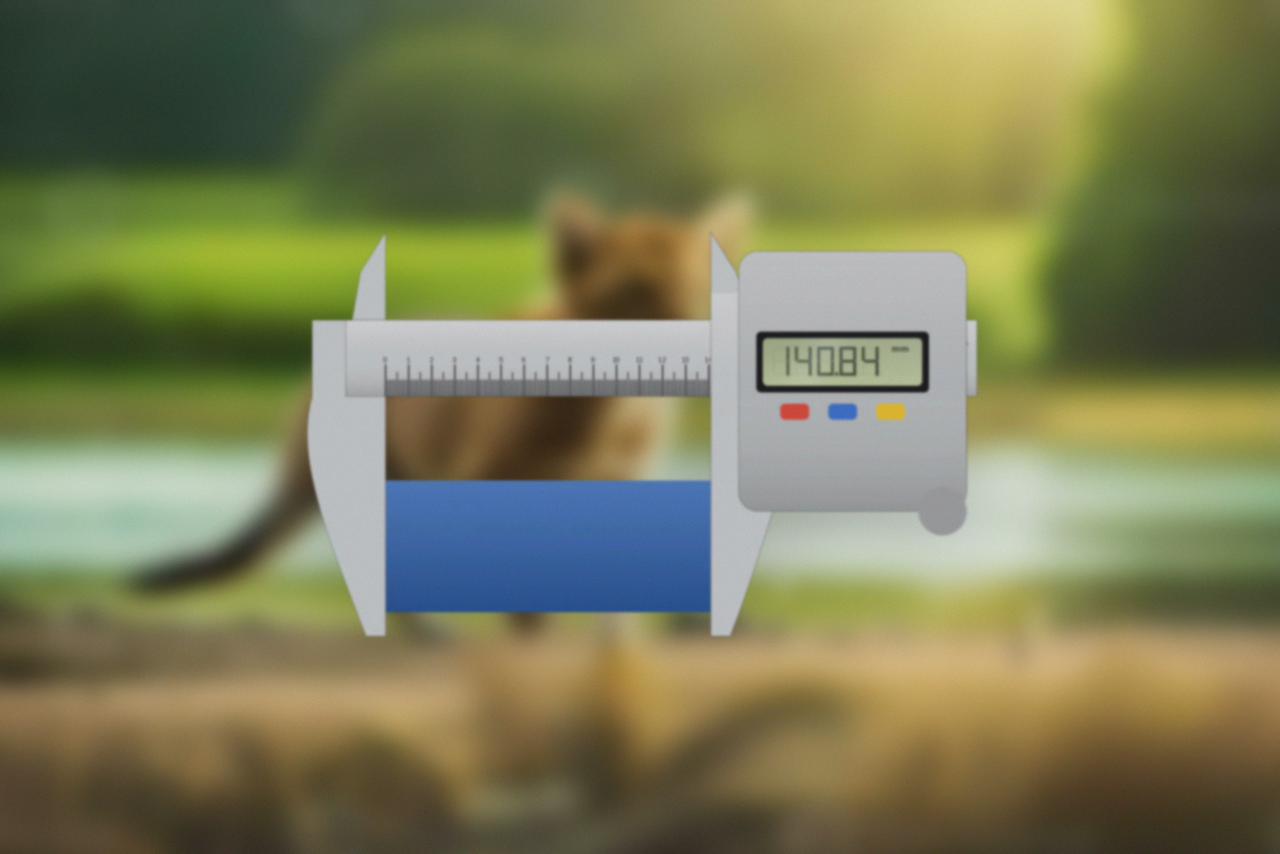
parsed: 140.84 mm
